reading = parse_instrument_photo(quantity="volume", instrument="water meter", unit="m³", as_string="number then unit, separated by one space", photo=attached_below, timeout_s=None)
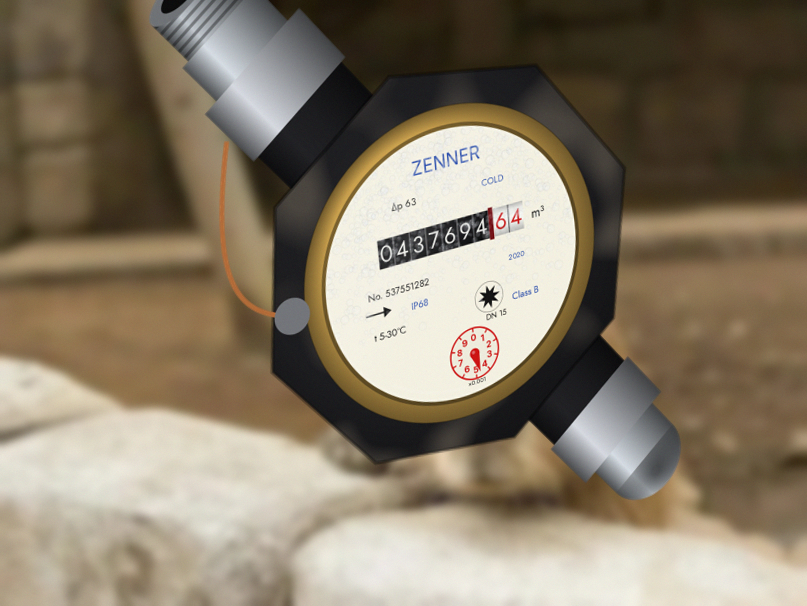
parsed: 437694.644 m³
